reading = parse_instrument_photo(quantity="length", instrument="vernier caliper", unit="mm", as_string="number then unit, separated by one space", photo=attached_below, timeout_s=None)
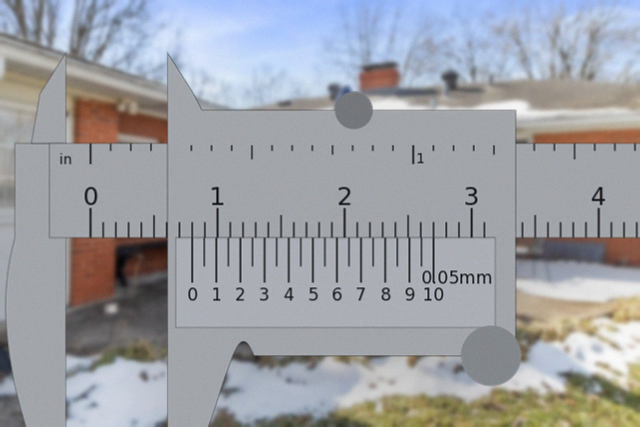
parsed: 8.0 mm
